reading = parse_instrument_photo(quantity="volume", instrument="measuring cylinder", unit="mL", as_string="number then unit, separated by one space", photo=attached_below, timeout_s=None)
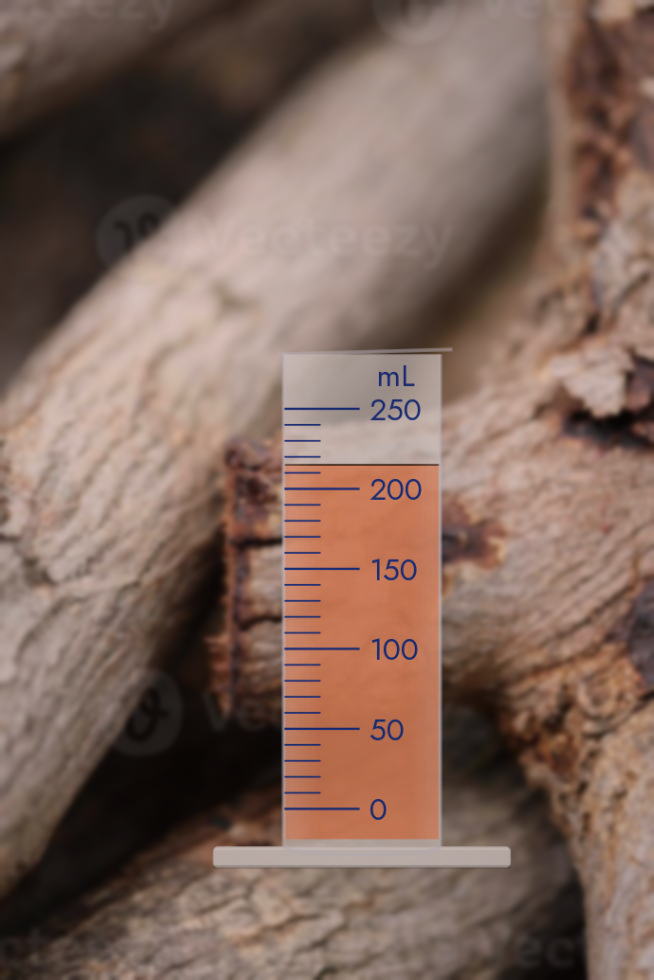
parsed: 215 mL
